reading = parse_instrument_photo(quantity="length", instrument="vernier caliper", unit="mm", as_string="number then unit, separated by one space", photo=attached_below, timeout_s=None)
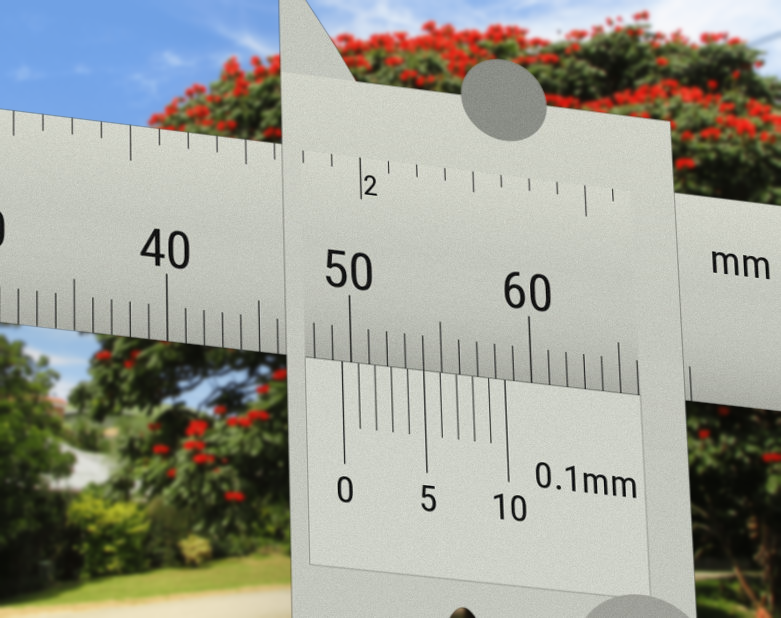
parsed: 49.5 mm
